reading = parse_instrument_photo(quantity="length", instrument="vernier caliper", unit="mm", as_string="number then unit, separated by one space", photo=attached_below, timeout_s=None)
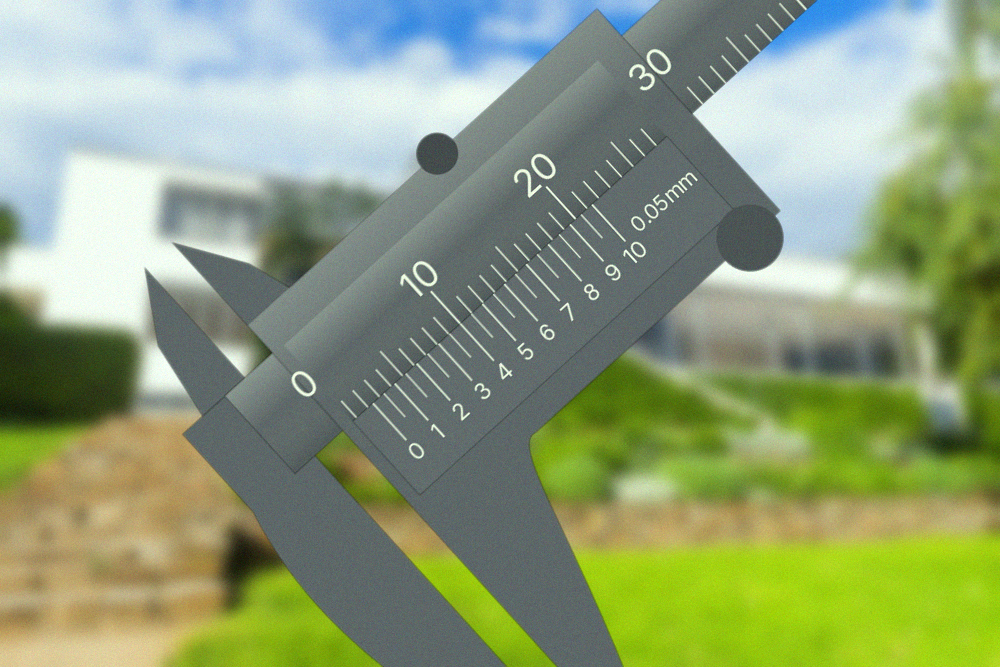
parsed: 2.4 mm
